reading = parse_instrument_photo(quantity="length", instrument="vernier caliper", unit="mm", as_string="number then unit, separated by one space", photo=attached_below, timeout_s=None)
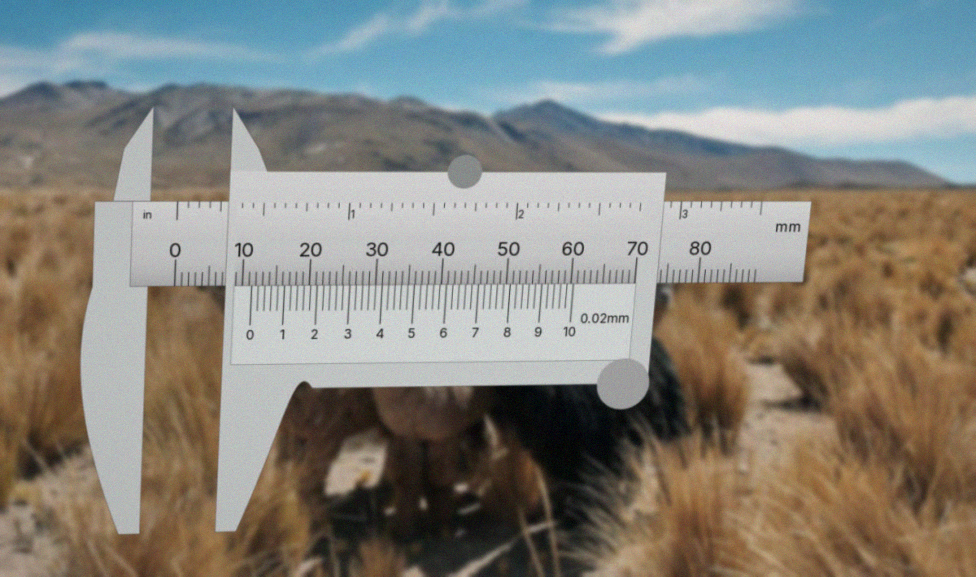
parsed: 11.4 mm
